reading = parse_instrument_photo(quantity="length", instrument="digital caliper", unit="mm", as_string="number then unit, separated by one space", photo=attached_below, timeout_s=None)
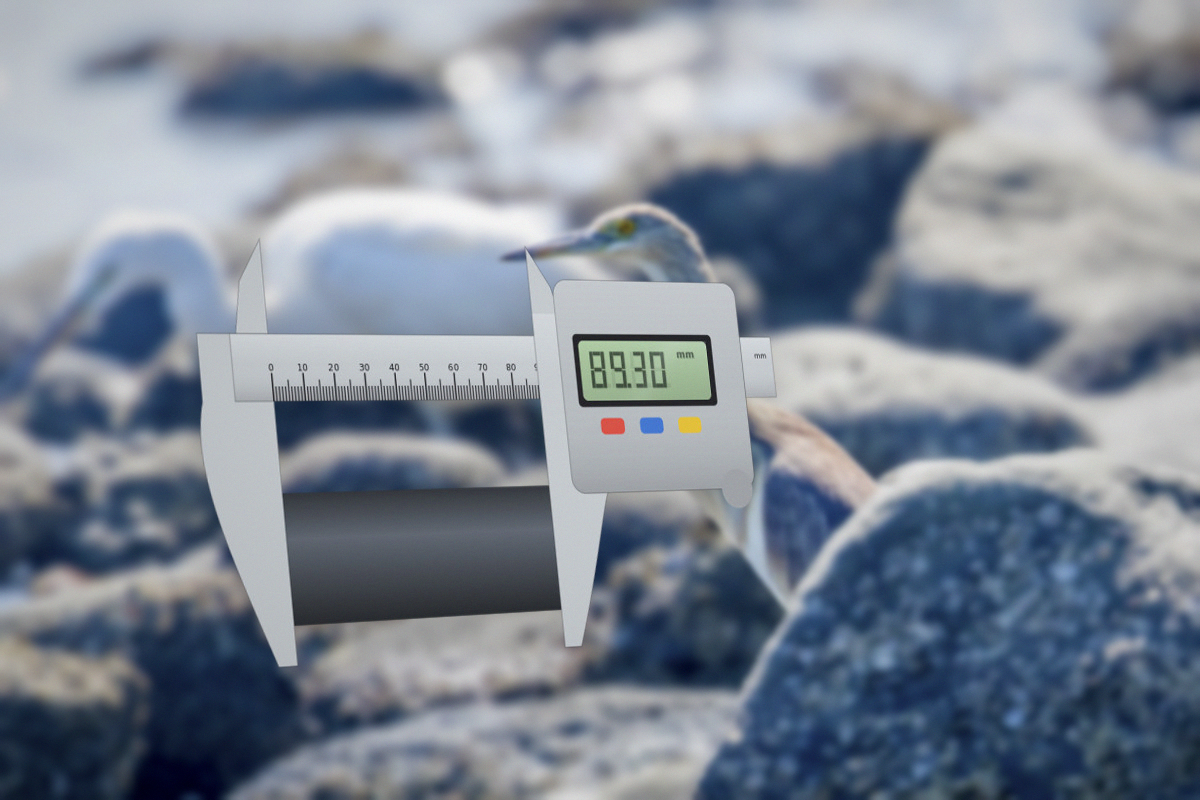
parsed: 89.30 mm
